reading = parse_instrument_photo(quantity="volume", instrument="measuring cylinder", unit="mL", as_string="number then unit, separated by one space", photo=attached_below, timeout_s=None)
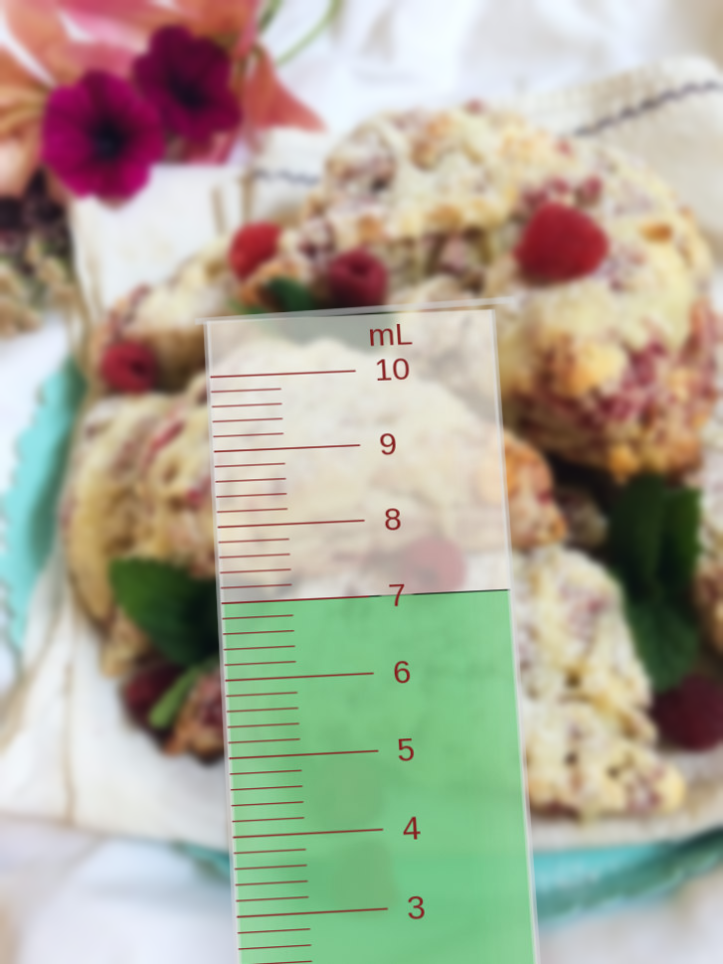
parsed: 7 mL
